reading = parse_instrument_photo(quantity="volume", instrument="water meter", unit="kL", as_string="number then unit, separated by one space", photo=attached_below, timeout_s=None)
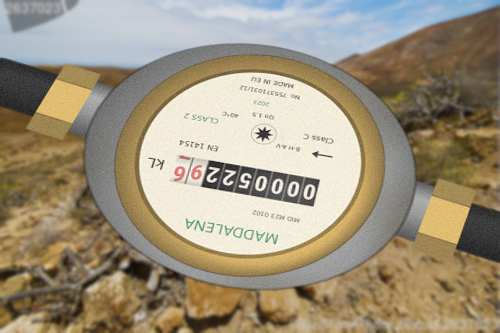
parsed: 522.96 kL
